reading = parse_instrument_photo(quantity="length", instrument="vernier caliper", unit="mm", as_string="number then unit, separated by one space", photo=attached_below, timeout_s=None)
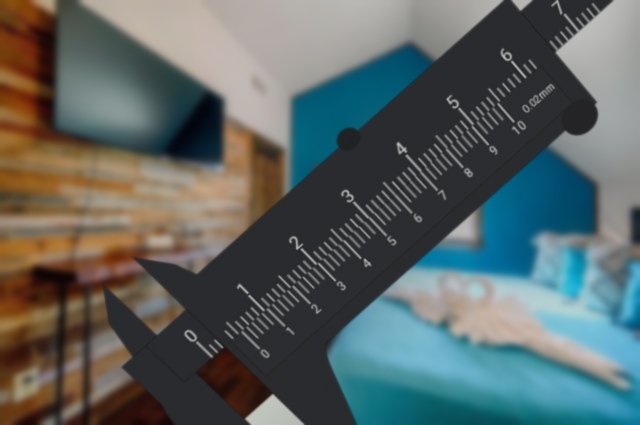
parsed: 5.6 mm
